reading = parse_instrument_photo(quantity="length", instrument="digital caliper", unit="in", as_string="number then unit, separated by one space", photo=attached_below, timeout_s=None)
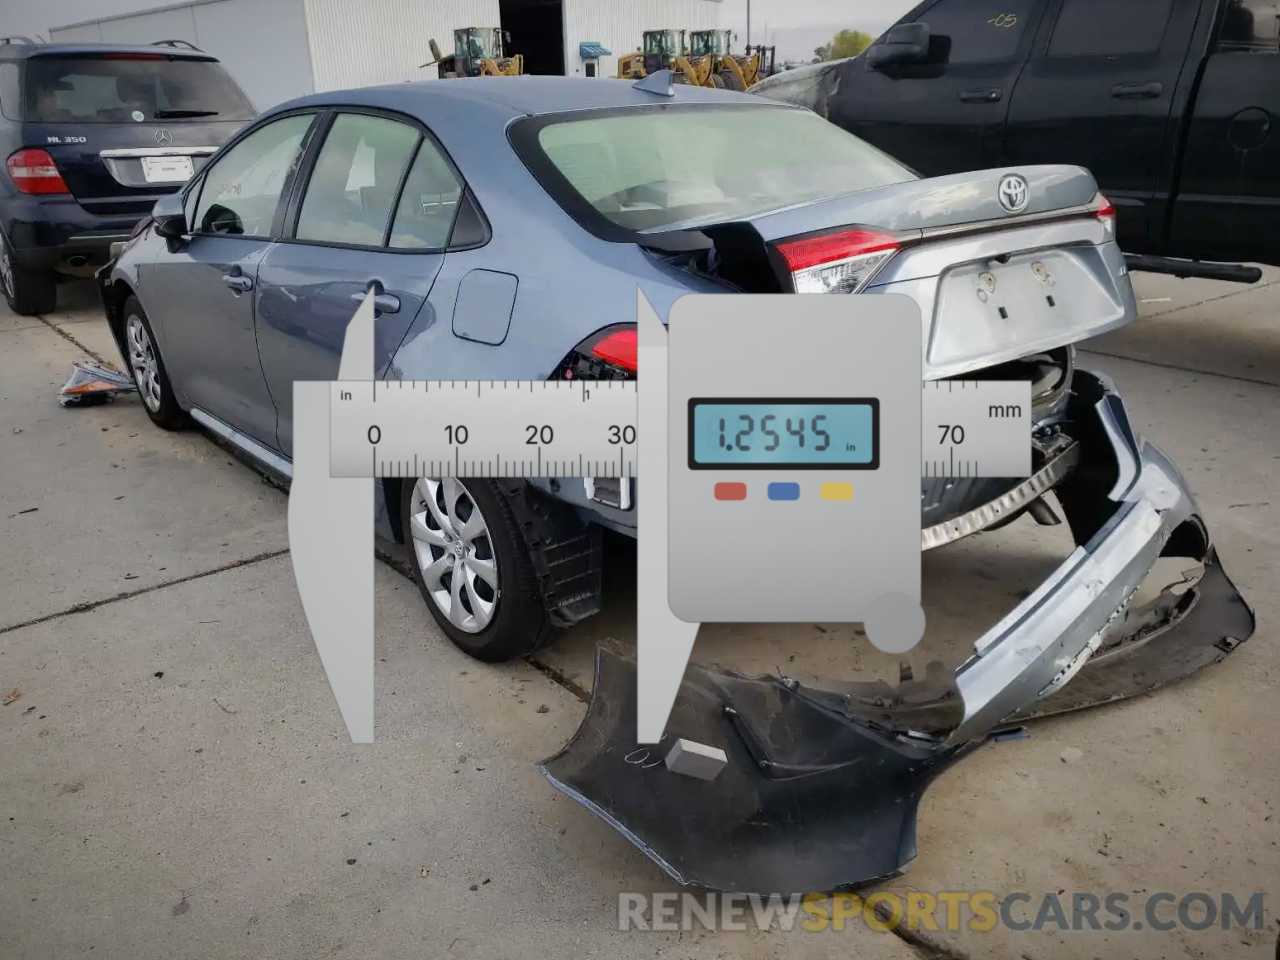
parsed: 1.2545 in
